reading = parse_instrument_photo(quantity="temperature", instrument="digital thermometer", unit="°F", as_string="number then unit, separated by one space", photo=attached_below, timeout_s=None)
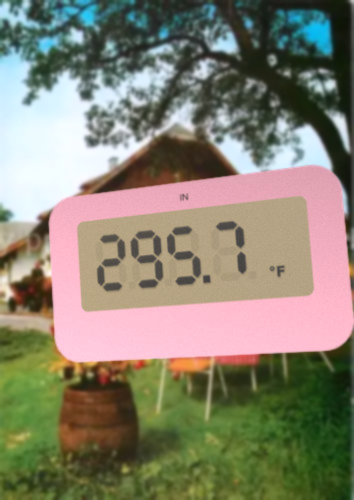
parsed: 295.7 °F
